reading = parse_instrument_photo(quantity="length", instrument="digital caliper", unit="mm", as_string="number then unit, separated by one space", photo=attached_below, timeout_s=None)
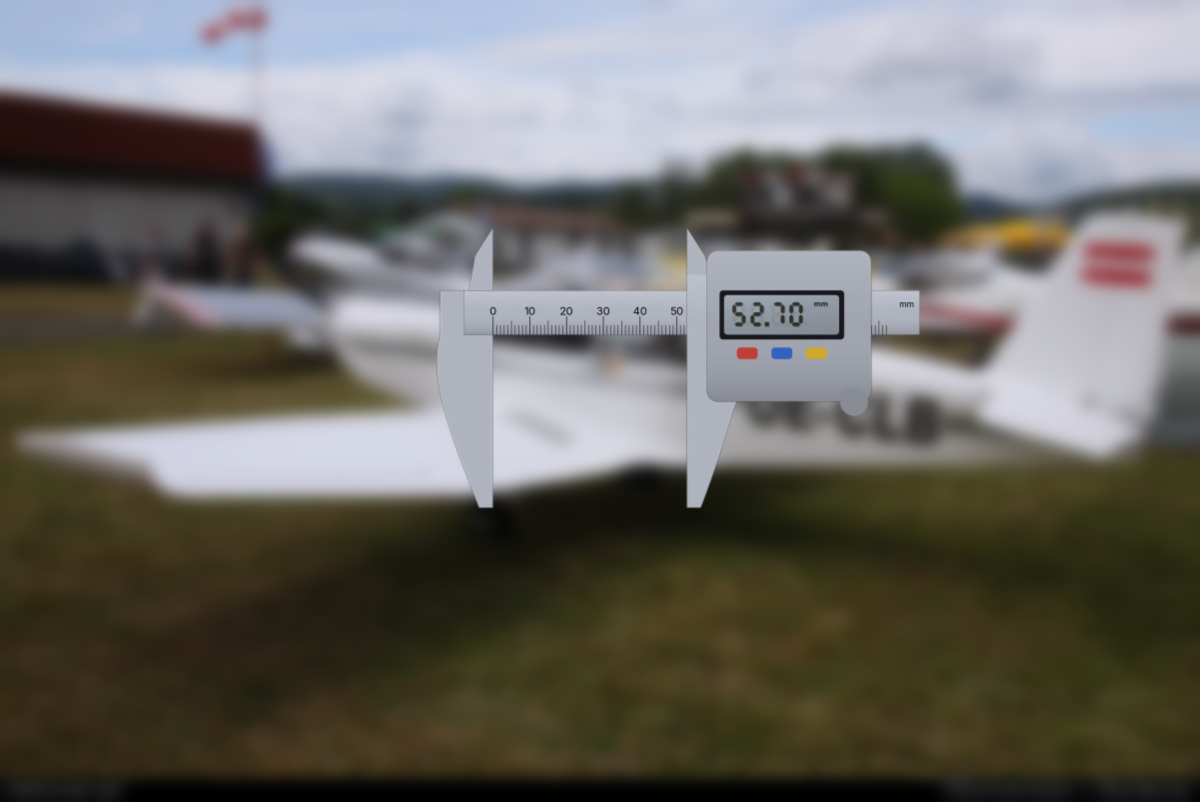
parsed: 52.70 mm
